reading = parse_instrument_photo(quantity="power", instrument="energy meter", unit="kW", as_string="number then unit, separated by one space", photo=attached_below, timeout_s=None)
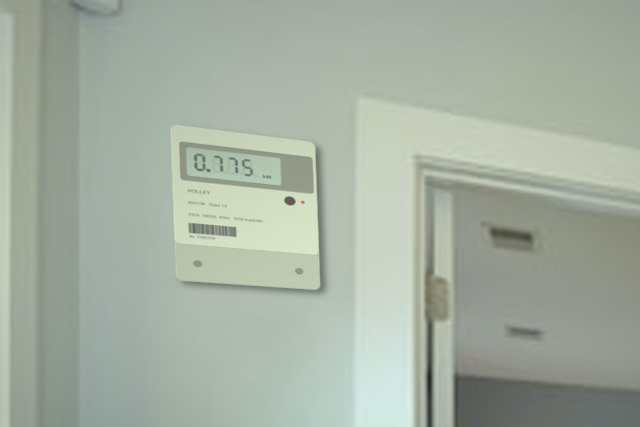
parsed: 0.775 kW
